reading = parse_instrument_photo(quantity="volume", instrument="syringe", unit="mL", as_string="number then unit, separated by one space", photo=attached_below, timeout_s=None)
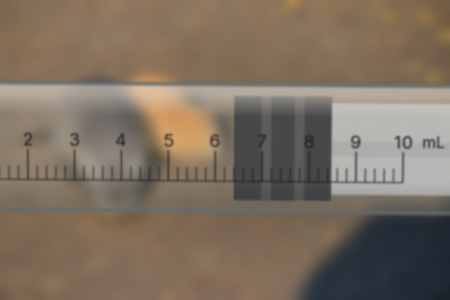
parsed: 6.4 mL
